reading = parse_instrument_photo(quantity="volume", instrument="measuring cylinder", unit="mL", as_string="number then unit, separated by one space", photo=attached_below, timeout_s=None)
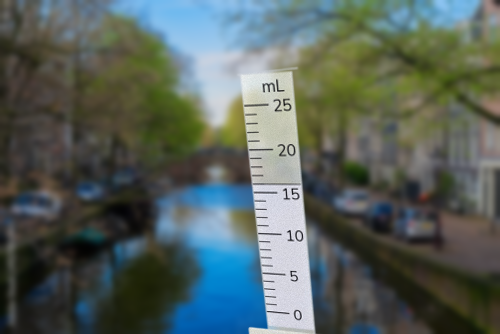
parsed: 16 mL
